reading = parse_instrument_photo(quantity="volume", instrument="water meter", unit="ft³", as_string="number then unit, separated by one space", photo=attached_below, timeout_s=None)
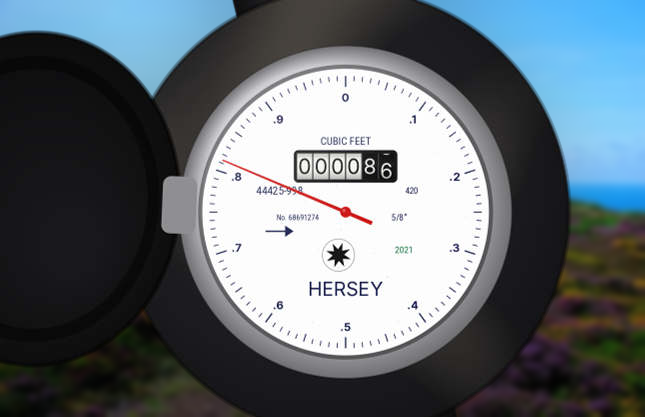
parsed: 85.81 ft³
